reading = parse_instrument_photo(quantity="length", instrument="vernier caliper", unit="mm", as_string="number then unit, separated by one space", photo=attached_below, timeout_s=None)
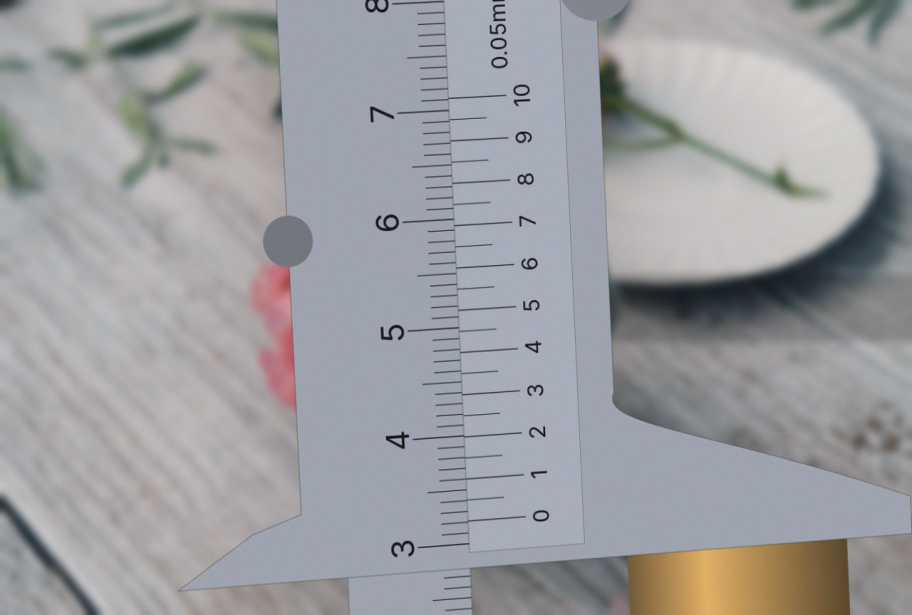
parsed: 32.1 mm
